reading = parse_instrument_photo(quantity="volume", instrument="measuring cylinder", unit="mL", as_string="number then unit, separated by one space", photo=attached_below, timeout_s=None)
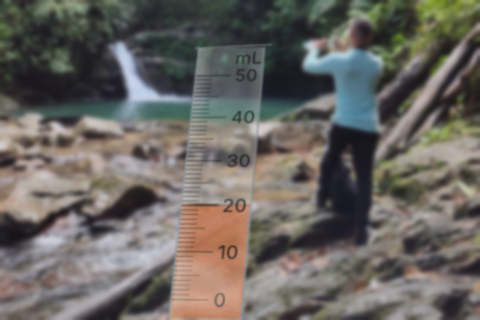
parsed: 20 mL
